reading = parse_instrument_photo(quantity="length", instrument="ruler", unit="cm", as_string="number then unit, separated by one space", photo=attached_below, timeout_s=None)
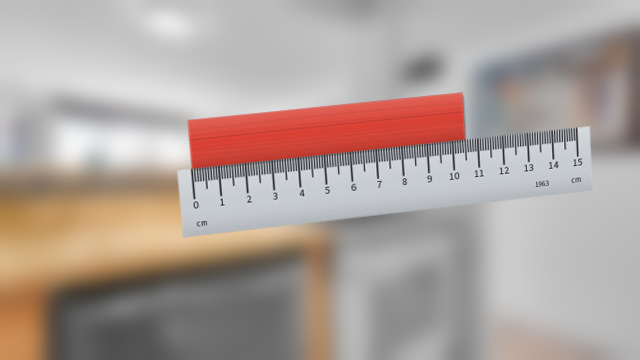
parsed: 10.5 cm
